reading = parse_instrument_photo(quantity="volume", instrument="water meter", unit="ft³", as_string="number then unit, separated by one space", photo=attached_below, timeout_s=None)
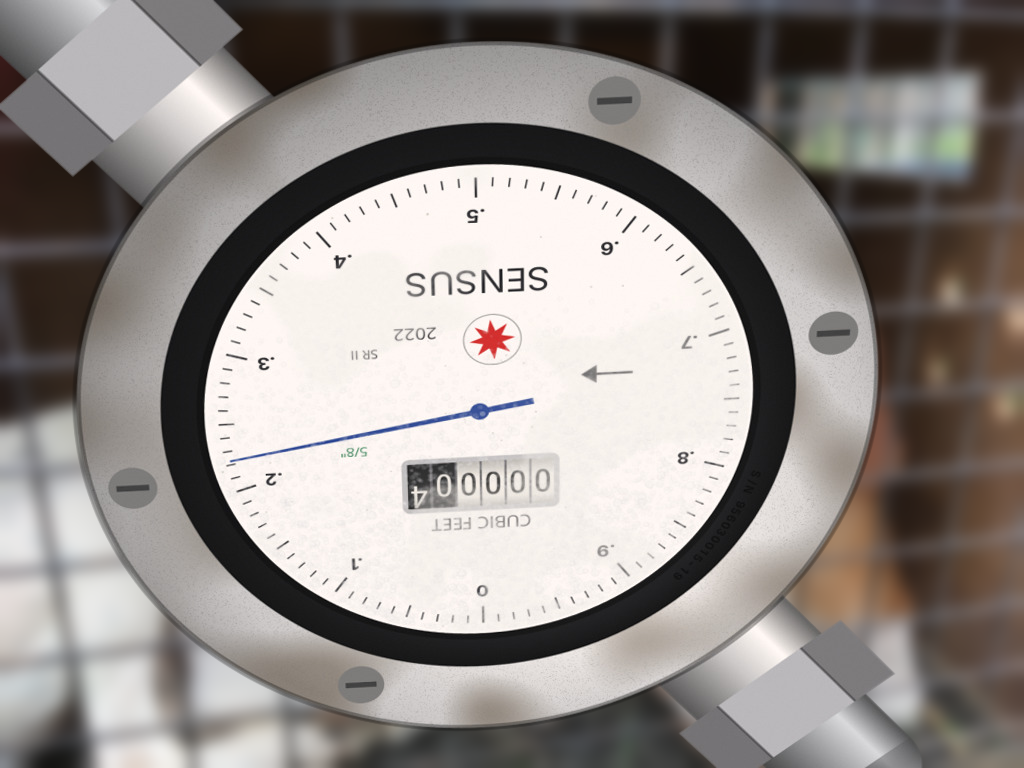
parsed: 4.22 ft³
